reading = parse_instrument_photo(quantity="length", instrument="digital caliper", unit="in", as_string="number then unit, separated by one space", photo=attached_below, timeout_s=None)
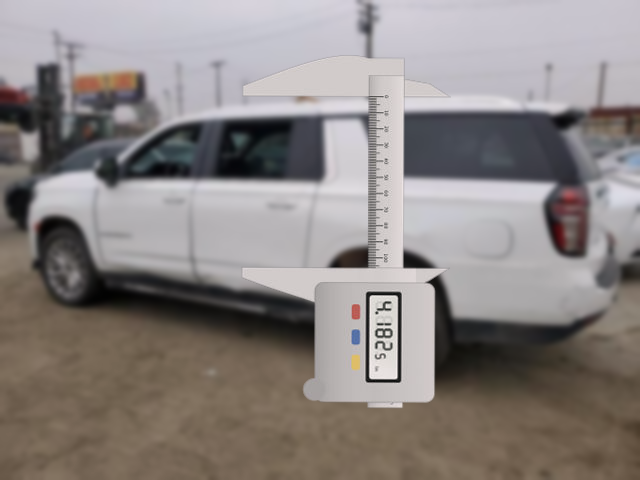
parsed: 4.1825 in
